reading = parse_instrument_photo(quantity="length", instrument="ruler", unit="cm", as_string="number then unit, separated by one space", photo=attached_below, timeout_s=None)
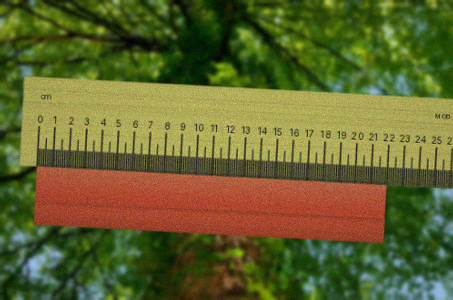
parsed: 22 cm
